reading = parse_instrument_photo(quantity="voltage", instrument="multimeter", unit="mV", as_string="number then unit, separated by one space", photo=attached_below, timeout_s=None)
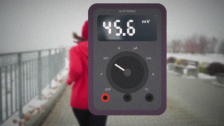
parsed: 45.6 mV
